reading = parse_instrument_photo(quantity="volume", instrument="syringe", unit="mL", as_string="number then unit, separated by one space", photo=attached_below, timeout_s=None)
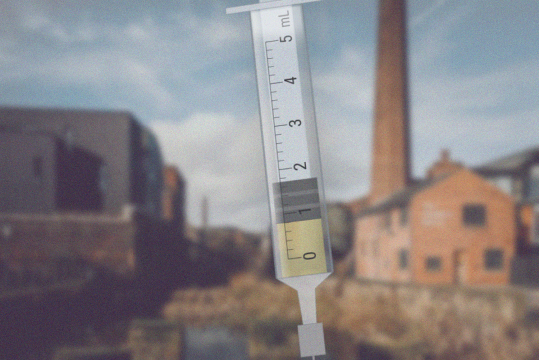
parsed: 0.8 mL
